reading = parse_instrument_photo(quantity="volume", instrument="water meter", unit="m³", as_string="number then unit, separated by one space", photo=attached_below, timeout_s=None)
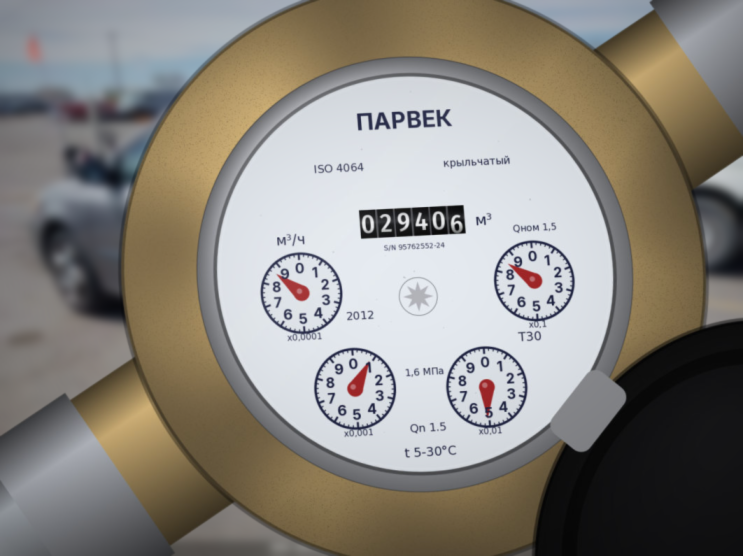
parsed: 29405.8508 m³
